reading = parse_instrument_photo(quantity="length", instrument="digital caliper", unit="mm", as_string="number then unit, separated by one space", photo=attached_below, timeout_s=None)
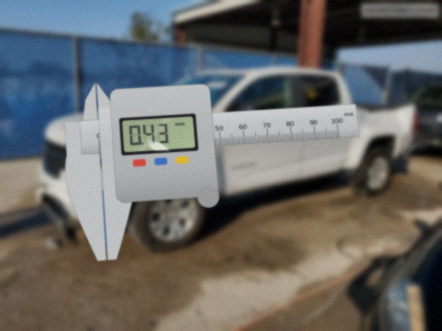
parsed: 0.43 mm
